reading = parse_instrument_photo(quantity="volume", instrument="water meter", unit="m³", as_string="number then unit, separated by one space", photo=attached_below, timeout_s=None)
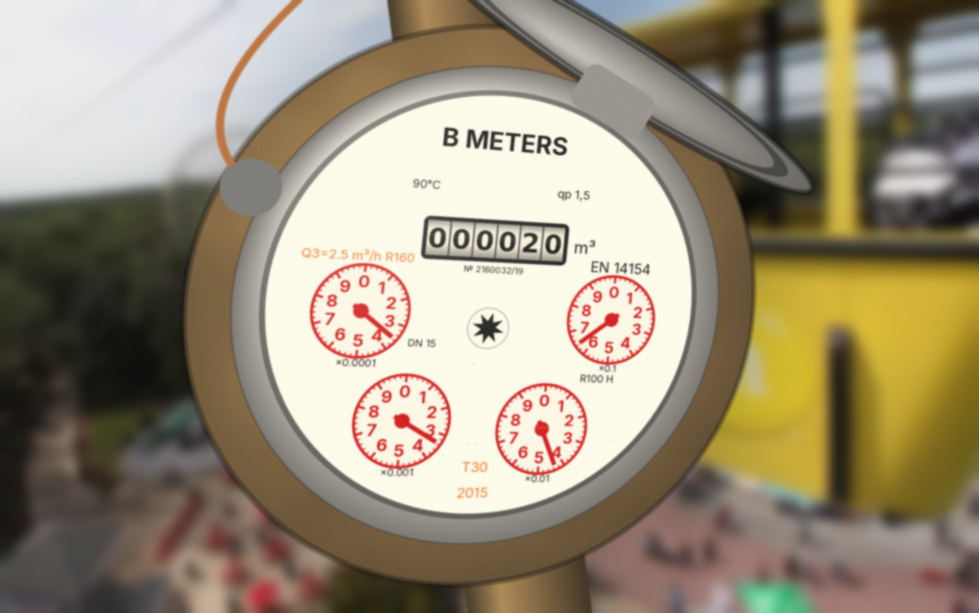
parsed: 20.6433 m³
